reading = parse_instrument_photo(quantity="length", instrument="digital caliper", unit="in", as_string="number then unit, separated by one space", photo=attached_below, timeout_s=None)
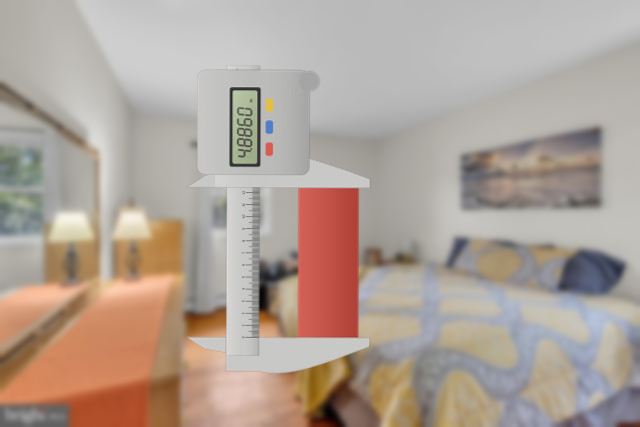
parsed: 4.8860 in
